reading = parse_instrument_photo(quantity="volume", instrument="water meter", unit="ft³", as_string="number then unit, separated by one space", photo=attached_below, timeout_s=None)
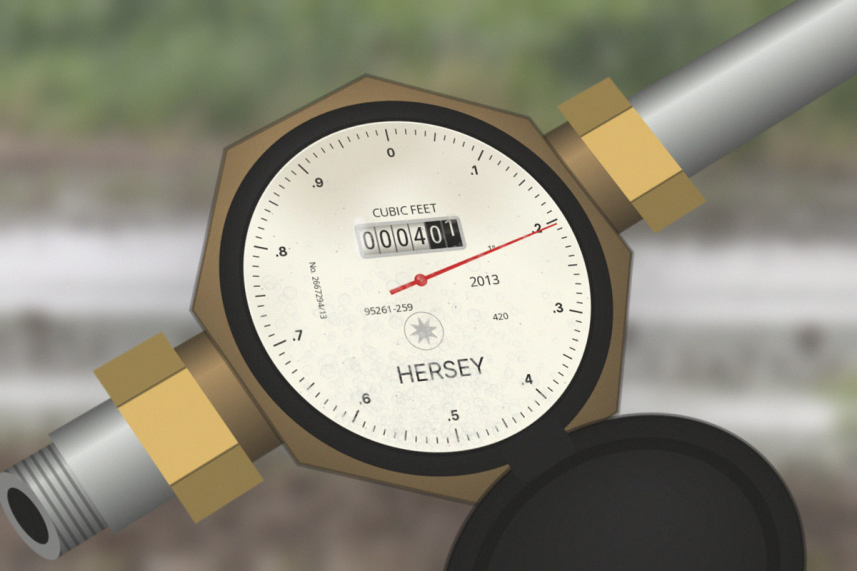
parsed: 401.20 ft³
